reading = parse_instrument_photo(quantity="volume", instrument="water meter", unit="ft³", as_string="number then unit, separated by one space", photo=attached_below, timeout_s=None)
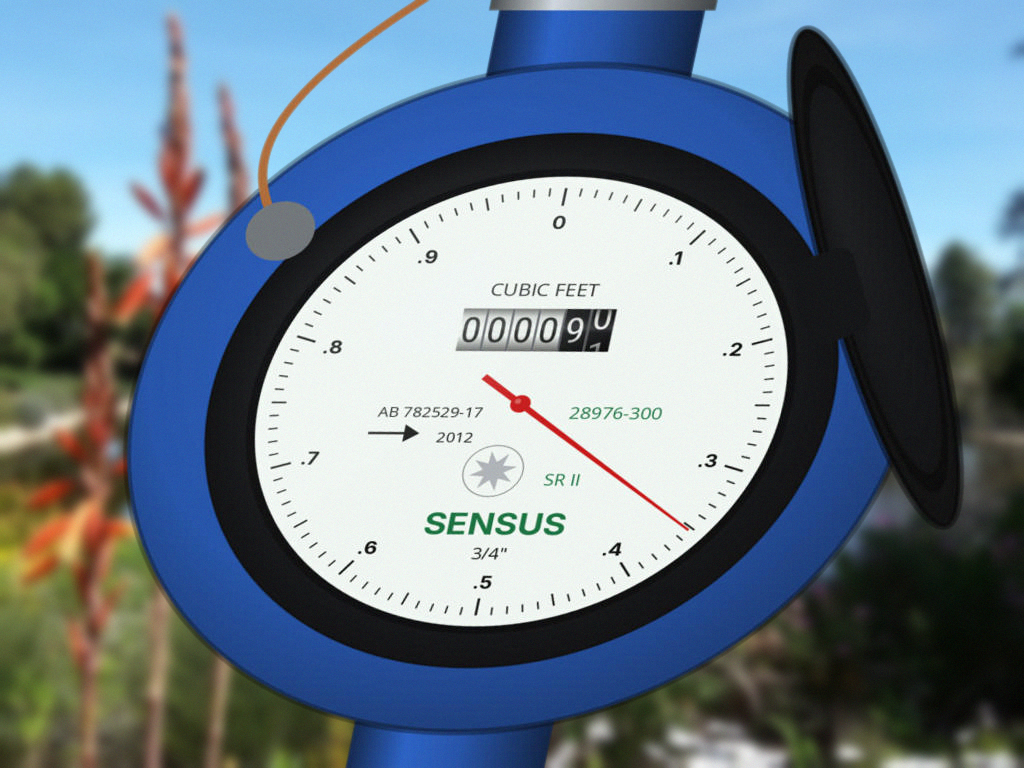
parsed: 90.35 ft³
